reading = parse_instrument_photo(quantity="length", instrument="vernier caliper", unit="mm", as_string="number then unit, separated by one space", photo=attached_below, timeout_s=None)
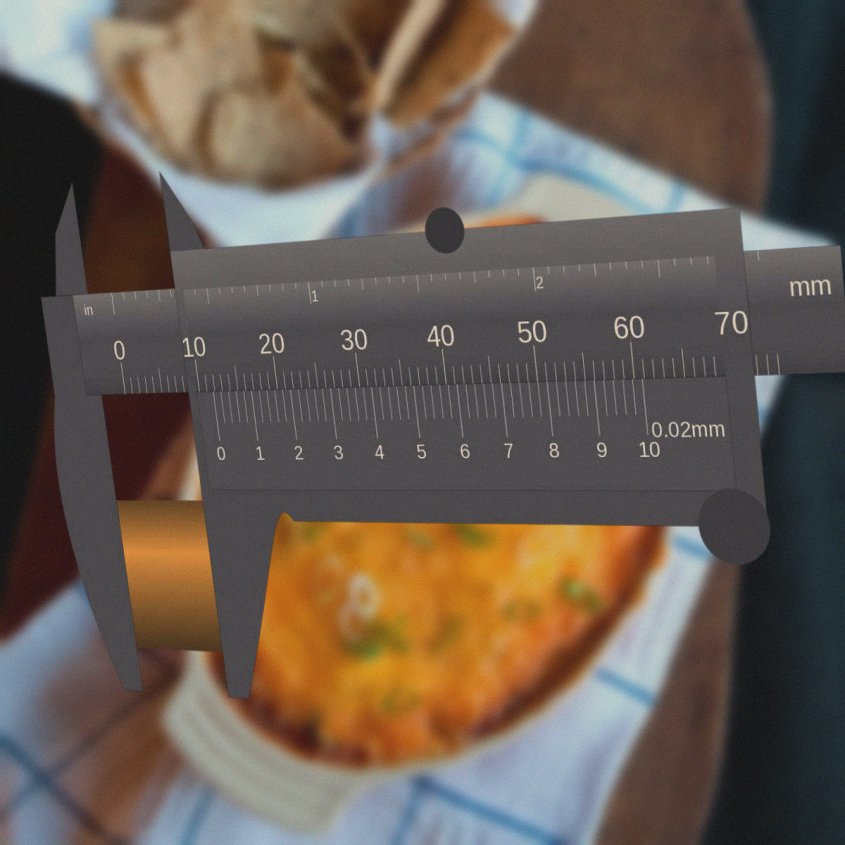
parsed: 11.8 mm
